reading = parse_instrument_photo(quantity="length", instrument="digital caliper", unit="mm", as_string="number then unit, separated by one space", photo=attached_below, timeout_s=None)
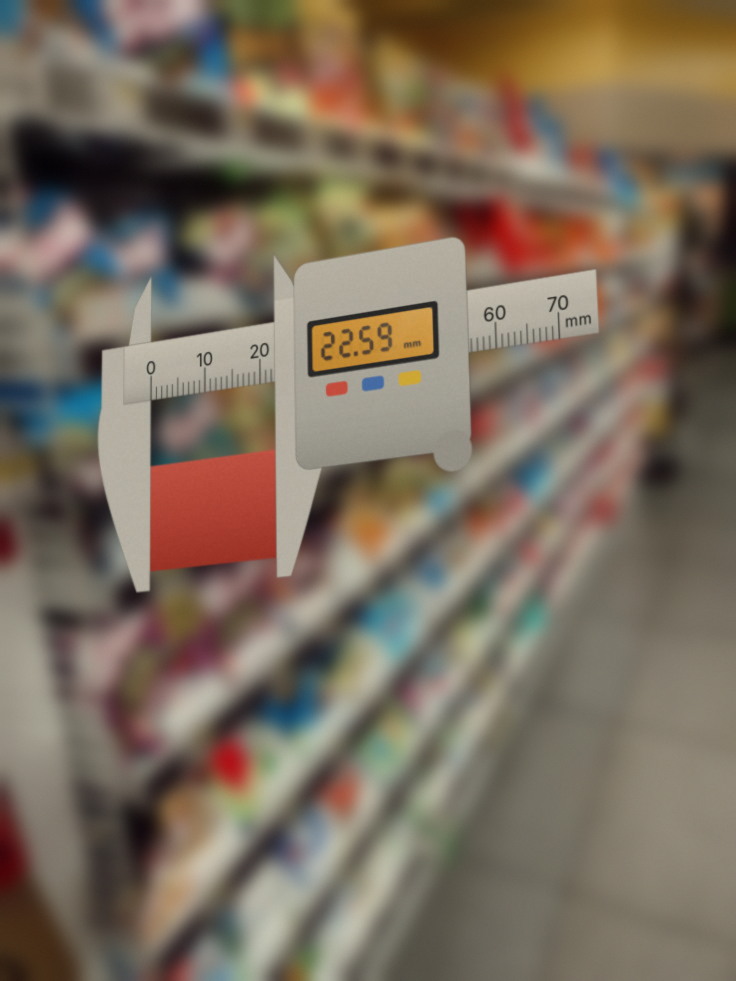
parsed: 22.59 mm
